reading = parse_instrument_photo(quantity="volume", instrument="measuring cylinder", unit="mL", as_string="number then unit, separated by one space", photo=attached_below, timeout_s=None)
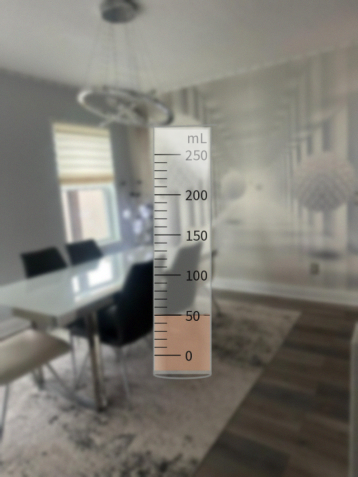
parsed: 50 mL
